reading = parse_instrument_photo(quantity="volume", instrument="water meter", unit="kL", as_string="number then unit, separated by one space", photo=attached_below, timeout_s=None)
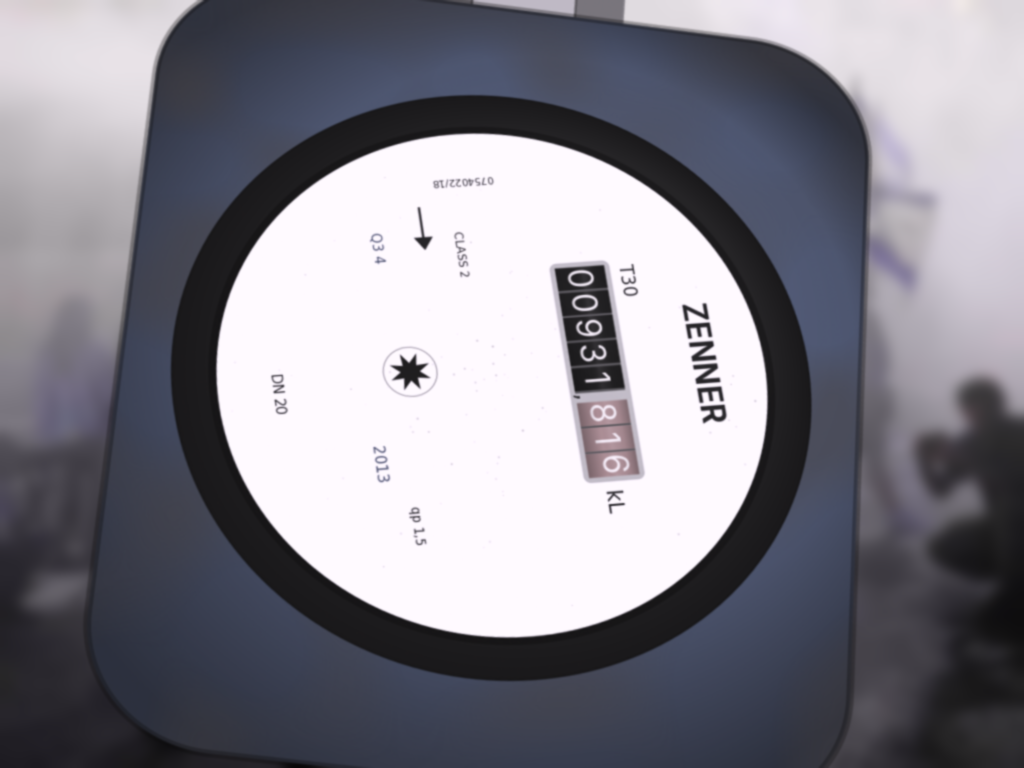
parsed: 931.816 kL
